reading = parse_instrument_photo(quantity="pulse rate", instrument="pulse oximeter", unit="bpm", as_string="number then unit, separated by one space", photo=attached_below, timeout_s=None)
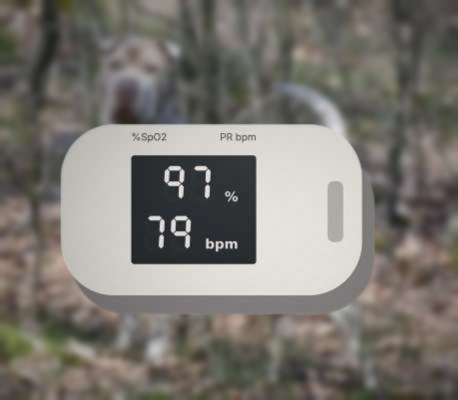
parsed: 79 bpm
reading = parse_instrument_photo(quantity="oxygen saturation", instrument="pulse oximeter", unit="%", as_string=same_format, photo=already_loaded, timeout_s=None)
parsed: 97 %
